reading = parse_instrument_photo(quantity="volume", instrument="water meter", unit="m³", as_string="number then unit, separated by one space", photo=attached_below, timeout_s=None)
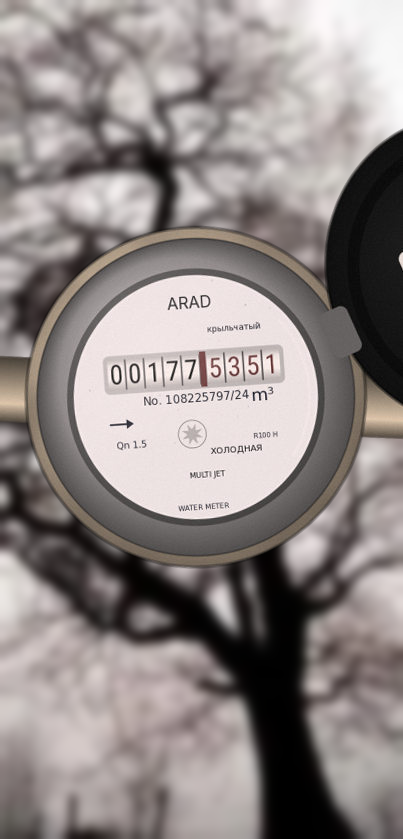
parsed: 177.5351 m³
